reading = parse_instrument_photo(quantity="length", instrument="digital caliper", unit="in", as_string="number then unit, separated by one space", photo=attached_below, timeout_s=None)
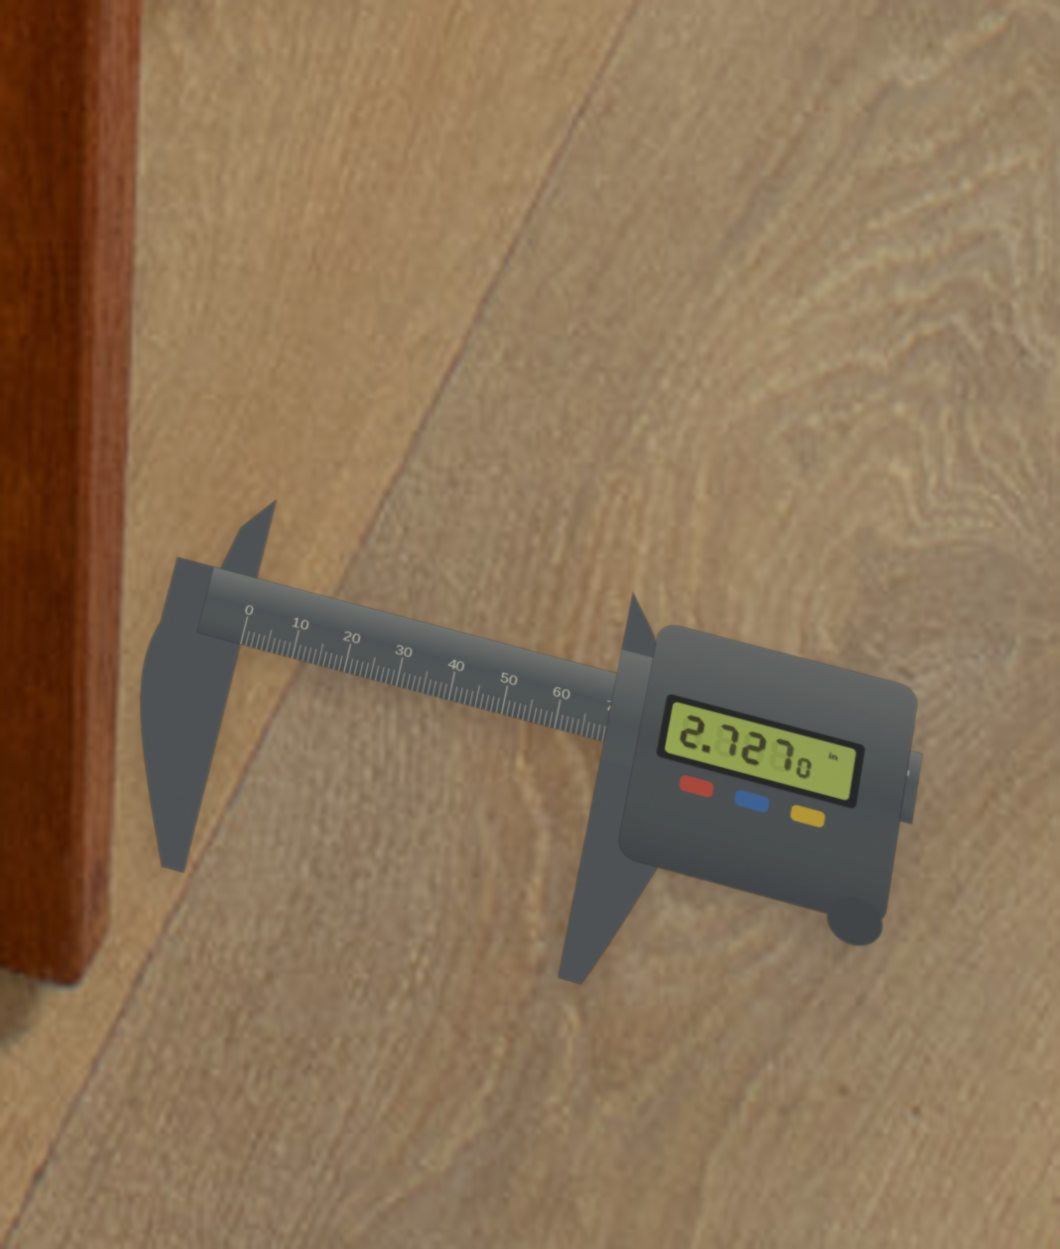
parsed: 2.7270 in
